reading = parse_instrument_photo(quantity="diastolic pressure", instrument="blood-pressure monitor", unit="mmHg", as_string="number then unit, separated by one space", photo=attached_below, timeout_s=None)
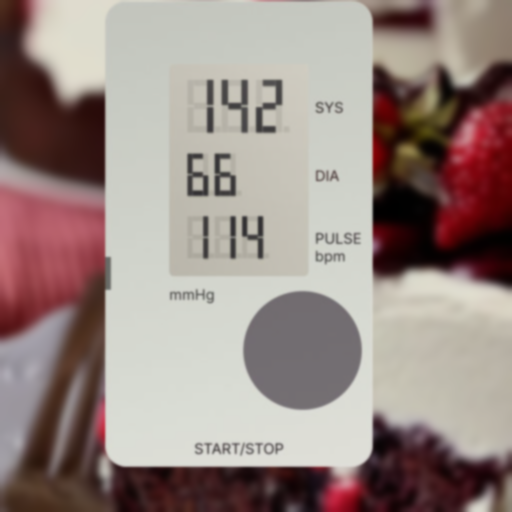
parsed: 66 mmHg
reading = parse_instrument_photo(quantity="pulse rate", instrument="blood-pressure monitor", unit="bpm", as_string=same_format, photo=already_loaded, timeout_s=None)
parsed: 114 bpm
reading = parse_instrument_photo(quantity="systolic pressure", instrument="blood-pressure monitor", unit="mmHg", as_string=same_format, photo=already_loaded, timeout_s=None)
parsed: 142 mmHg
